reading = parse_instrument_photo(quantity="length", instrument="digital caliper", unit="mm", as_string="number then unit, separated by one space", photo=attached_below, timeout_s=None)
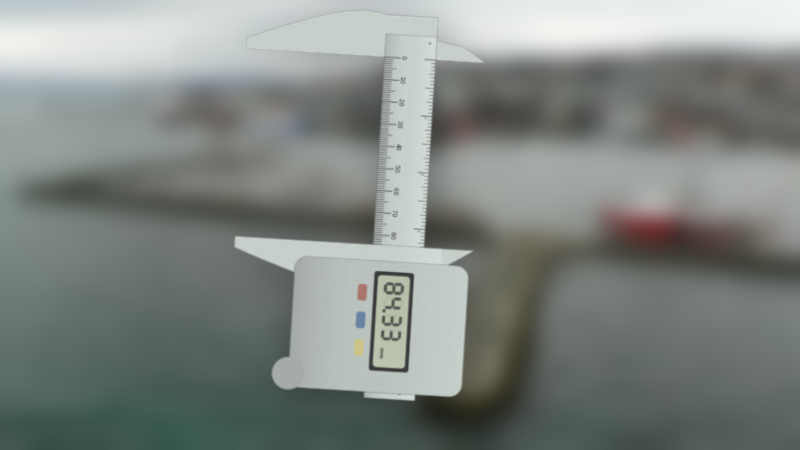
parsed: 84.33 mm
